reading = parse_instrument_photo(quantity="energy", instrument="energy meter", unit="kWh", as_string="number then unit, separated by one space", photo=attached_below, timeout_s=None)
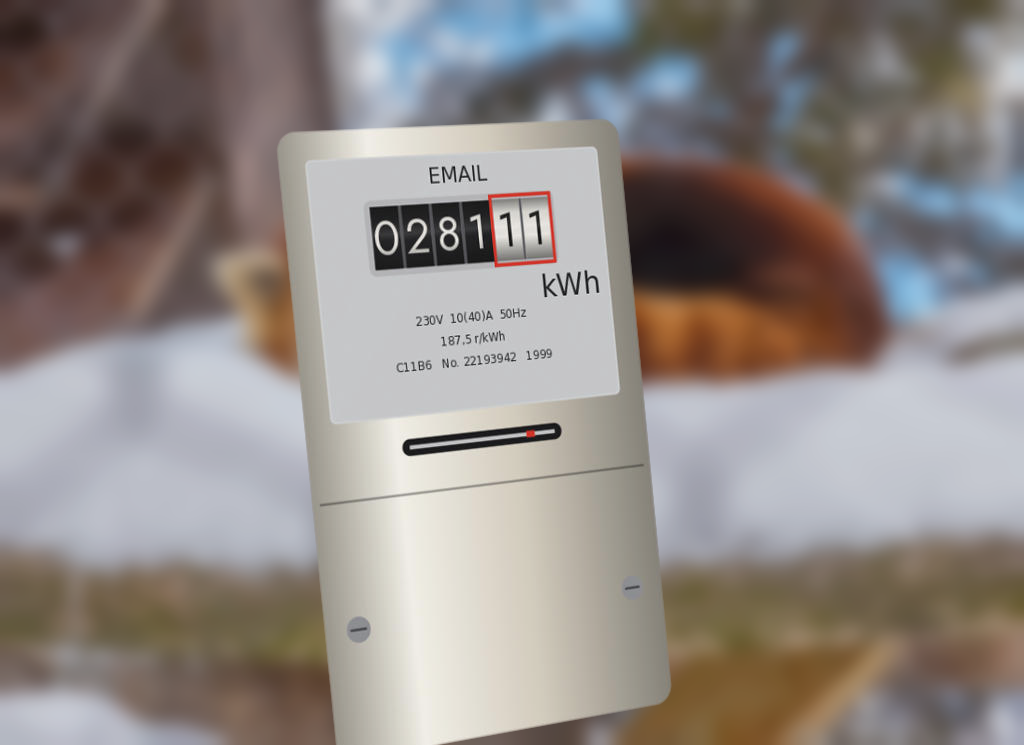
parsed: 281.11 kWh
